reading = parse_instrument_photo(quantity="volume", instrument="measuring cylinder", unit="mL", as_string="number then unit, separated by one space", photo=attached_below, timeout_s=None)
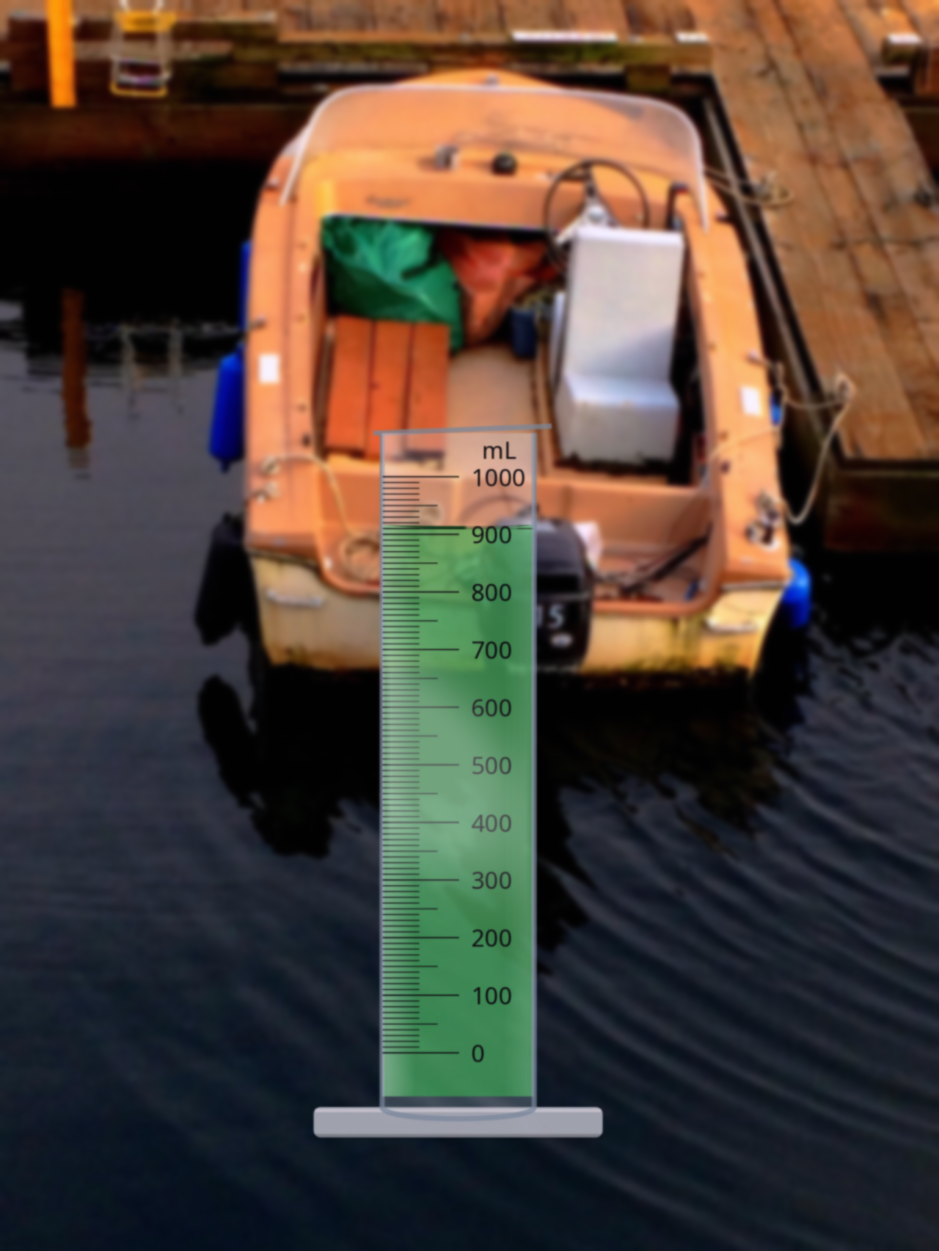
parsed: 910 mL
